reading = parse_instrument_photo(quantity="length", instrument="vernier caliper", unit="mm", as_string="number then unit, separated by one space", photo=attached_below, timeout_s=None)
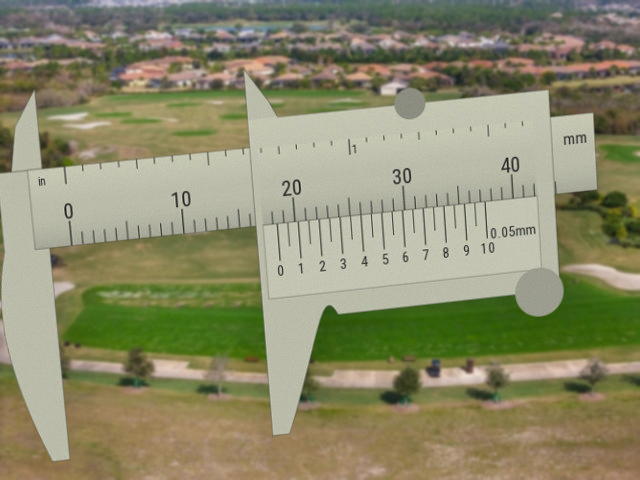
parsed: 18.4 mm
